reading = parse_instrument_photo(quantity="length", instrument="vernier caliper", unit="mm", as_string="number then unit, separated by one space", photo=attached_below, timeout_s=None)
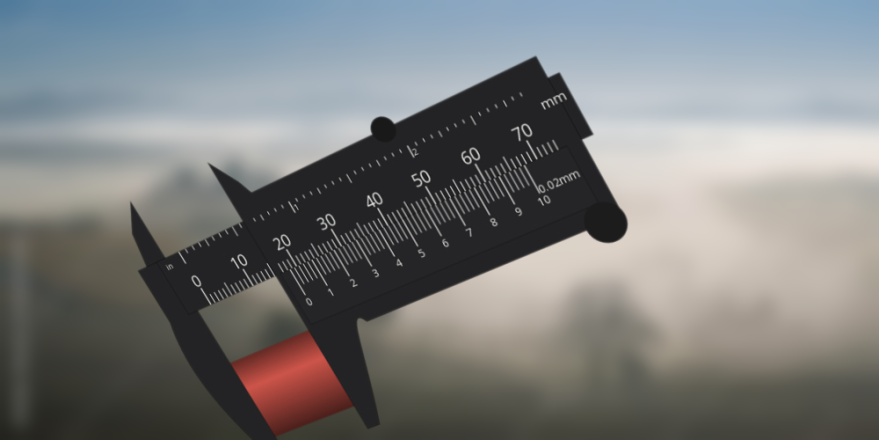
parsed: 18.5 mm
